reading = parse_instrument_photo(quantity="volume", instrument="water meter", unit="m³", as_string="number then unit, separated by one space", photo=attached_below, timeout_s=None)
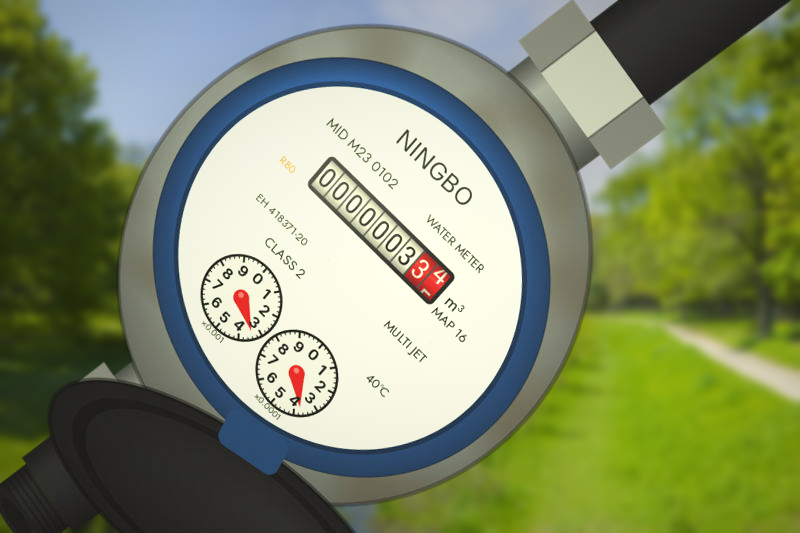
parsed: 3.3433 m³
